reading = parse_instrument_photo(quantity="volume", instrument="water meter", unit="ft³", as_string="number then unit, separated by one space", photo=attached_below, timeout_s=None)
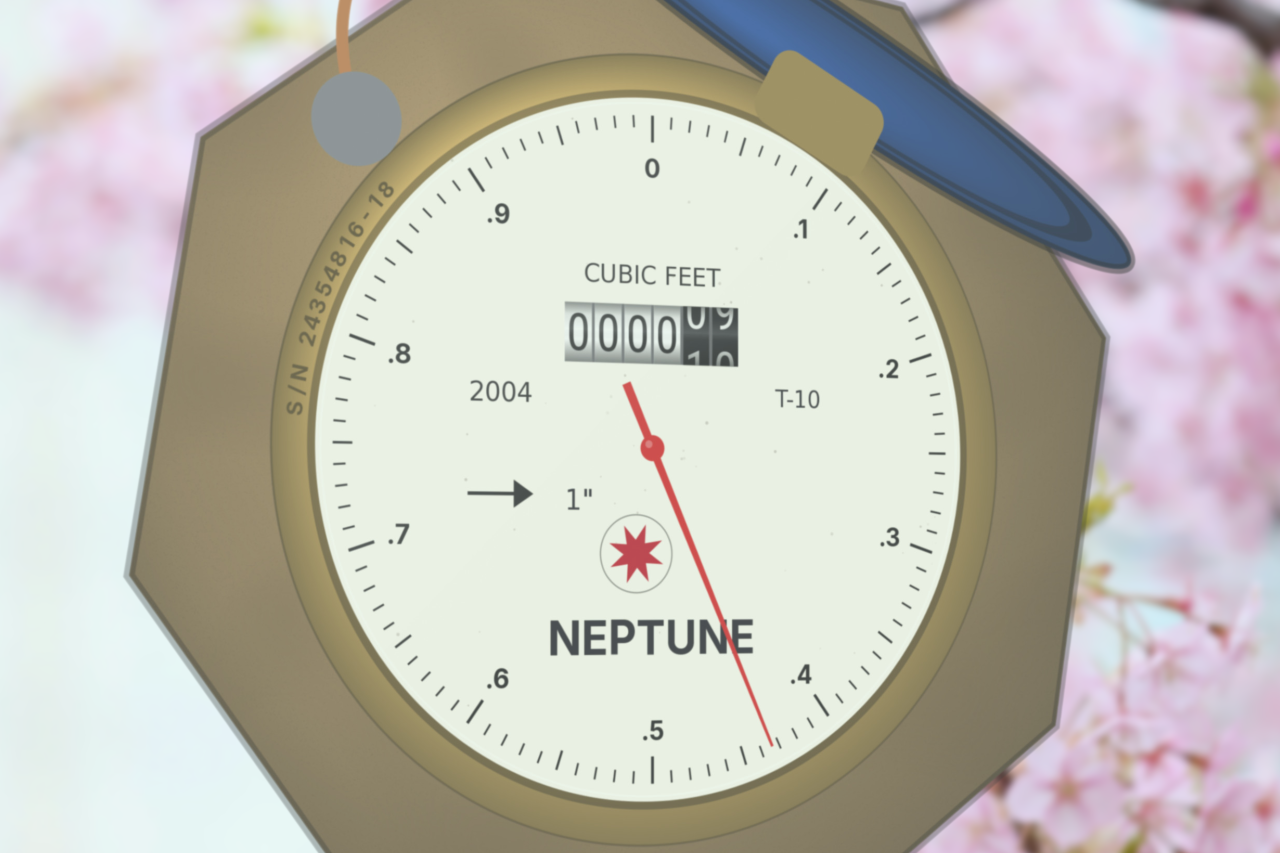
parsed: 9.43 ft³
